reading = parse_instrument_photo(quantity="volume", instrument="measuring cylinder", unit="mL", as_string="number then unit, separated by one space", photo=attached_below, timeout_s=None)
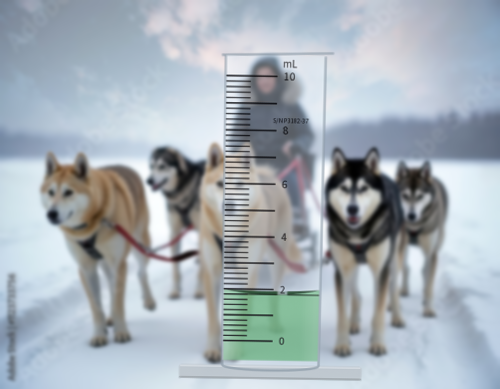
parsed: 1.8 mL
